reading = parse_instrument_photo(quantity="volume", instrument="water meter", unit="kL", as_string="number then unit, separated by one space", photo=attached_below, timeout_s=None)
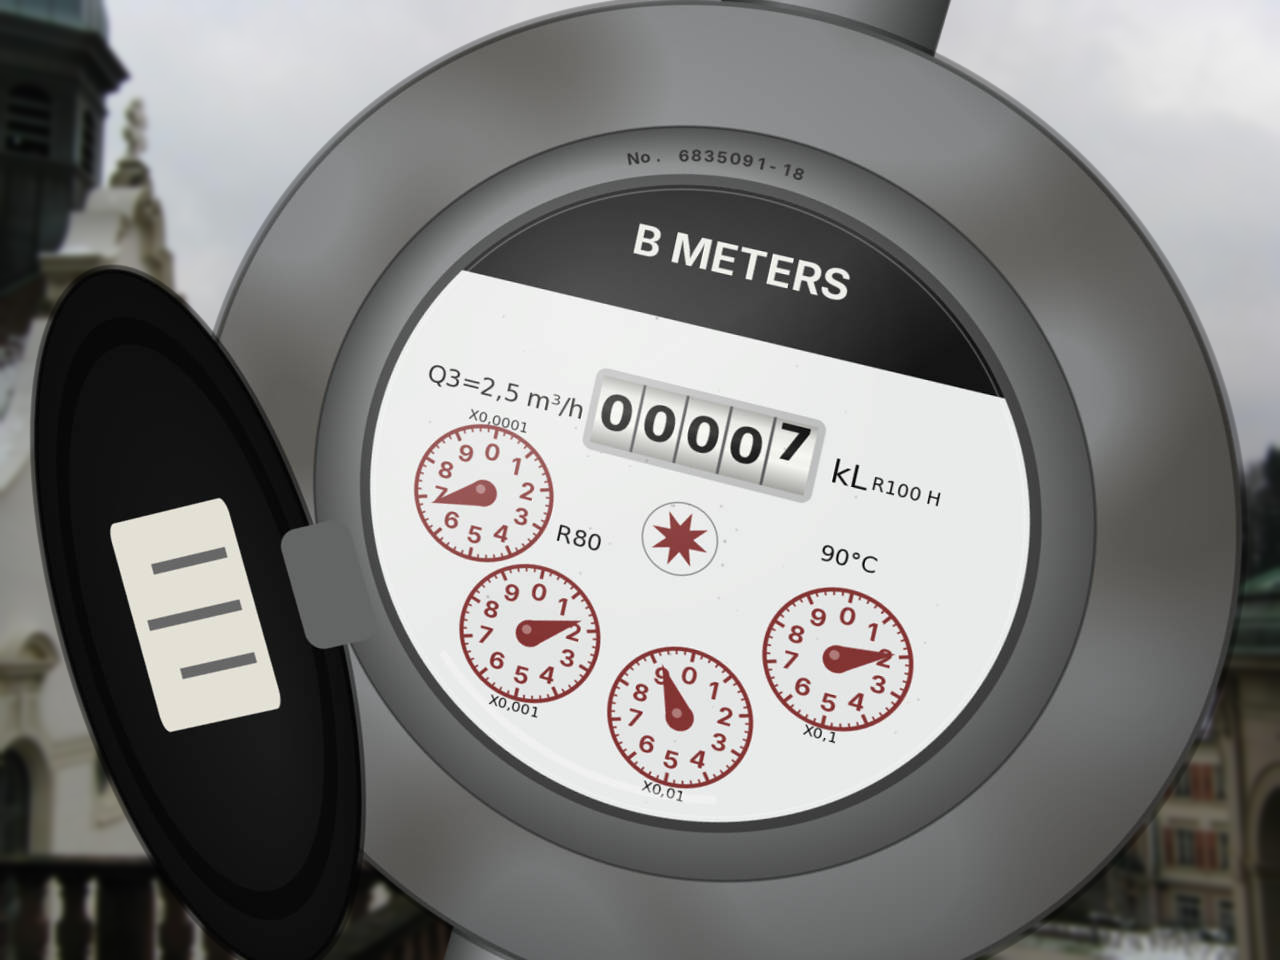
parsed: 7.1916 kL
